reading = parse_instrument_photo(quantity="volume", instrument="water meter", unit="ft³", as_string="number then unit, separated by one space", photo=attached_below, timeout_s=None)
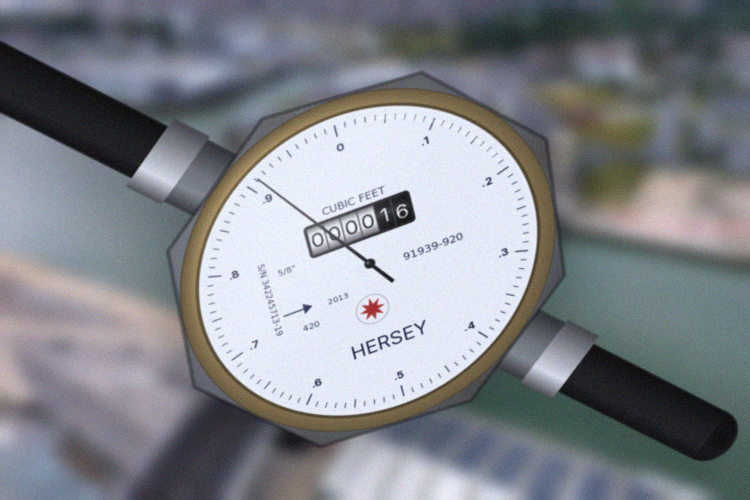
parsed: 15.91 ft³
